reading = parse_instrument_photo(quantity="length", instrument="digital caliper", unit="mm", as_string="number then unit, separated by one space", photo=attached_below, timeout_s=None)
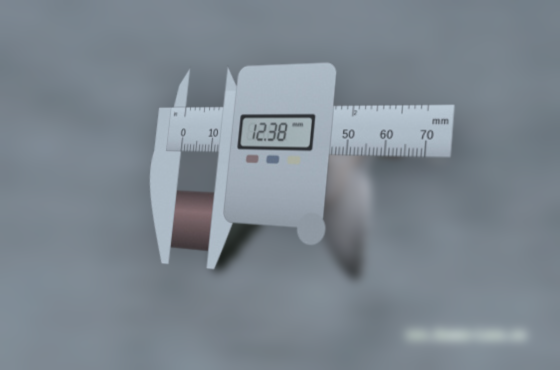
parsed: 12.38 mm
